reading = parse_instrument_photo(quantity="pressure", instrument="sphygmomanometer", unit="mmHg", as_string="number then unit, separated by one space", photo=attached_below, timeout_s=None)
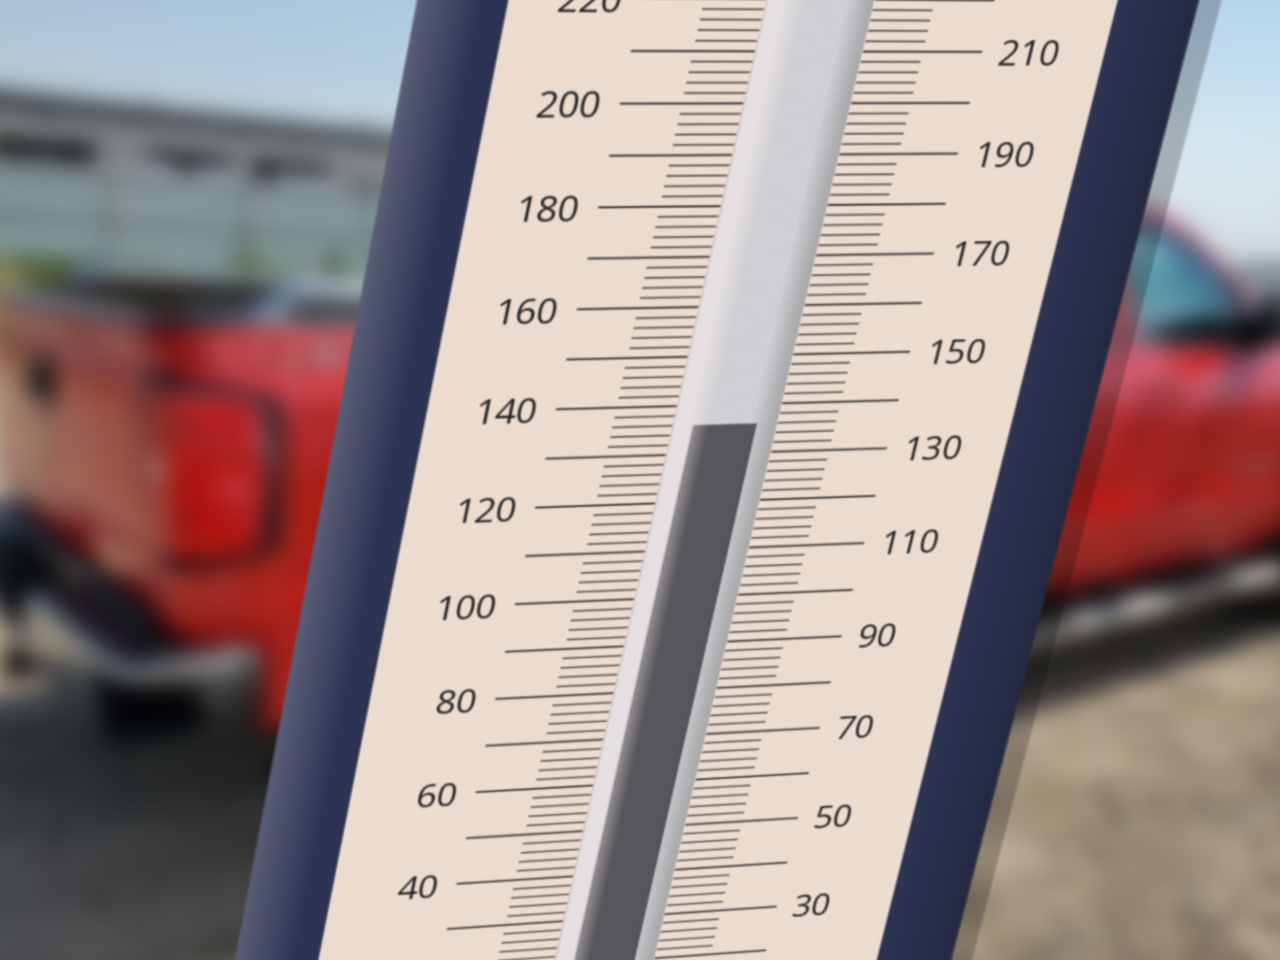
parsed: 136 mmHg
